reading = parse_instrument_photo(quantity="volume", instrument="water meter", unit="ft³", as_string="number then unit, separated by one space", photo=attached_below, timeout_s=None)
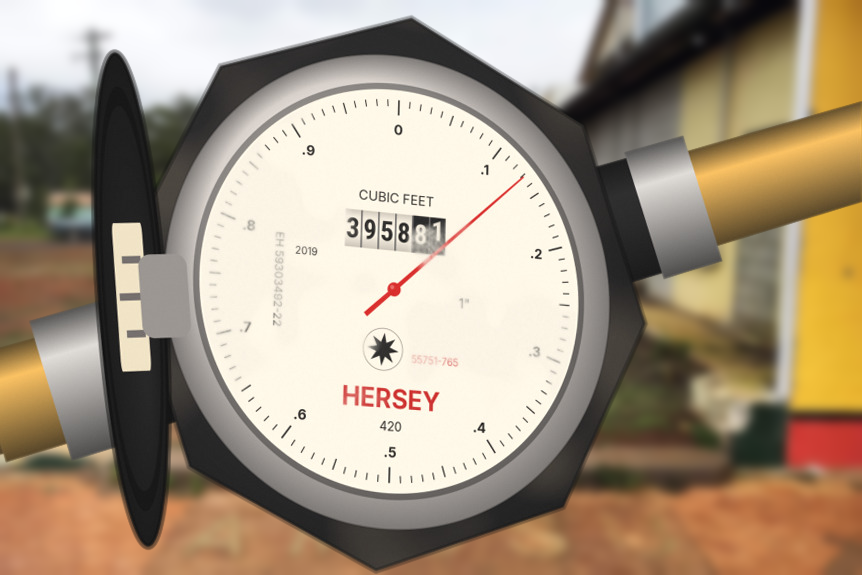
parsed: 395881.13 ft³
